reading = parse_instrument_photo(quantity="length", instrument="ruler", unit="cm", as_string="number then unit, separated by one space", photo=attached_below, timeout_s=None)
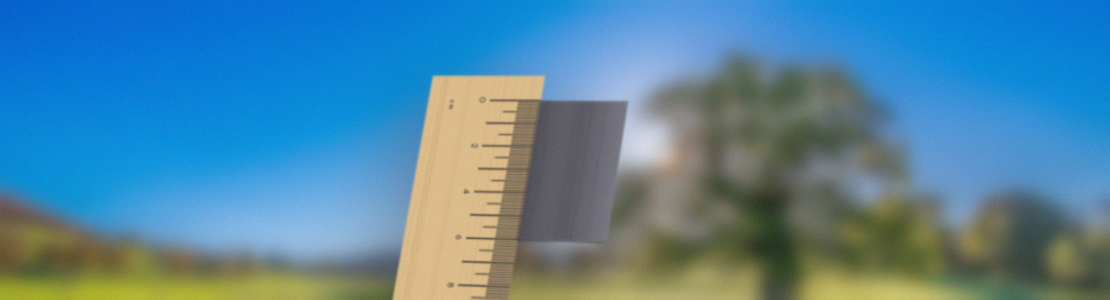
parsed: 6 cm
